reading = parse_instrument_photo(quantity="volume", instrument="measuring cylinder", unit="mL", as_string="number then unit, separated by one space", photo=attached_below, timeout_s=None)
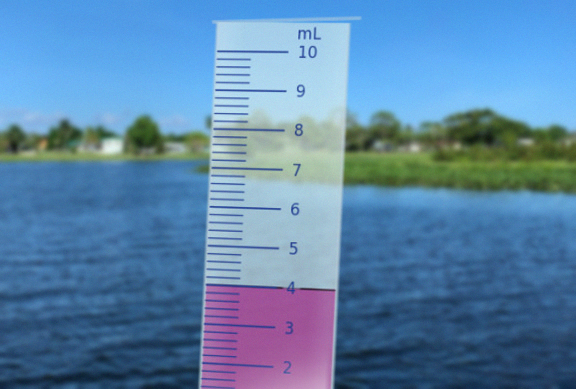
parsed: 4 mL
